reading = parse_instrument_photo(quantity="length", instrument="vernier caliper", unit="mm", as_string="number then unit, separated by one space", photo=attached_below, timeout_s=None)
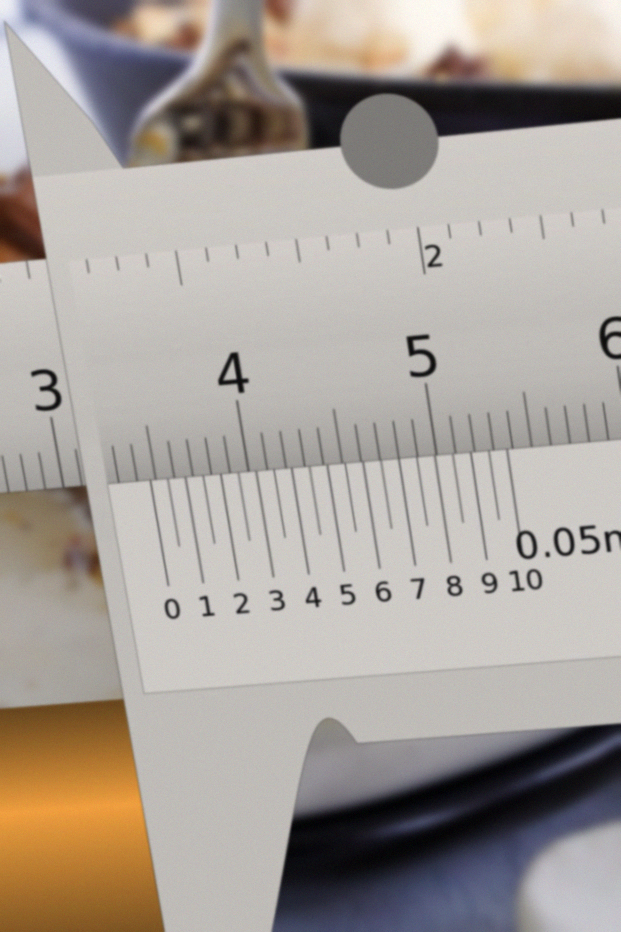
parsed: 34.7 mm
